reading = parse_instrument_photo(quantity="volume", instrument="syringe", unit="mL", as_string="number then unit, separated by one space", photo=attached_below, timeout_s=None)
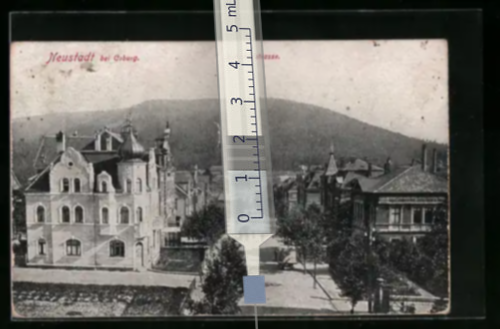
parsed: 1.2 mL
